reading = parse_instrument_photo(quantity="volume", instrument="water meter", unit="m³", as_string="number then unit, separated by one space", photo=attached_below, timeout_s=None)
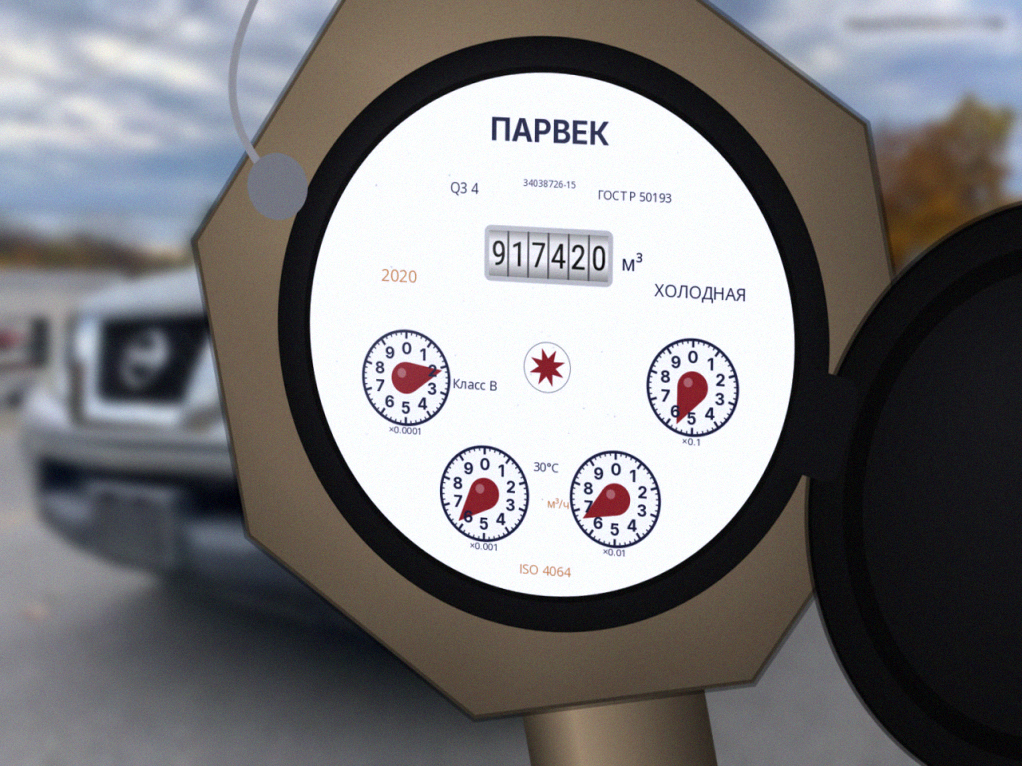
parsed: 917420.5662 m³
